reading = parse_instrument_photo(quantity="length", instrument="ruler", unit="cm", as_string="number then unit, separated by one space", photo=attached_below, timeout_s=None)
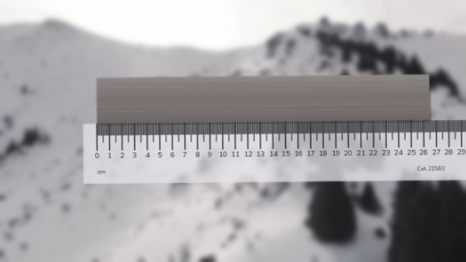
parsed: 26.5 cm
